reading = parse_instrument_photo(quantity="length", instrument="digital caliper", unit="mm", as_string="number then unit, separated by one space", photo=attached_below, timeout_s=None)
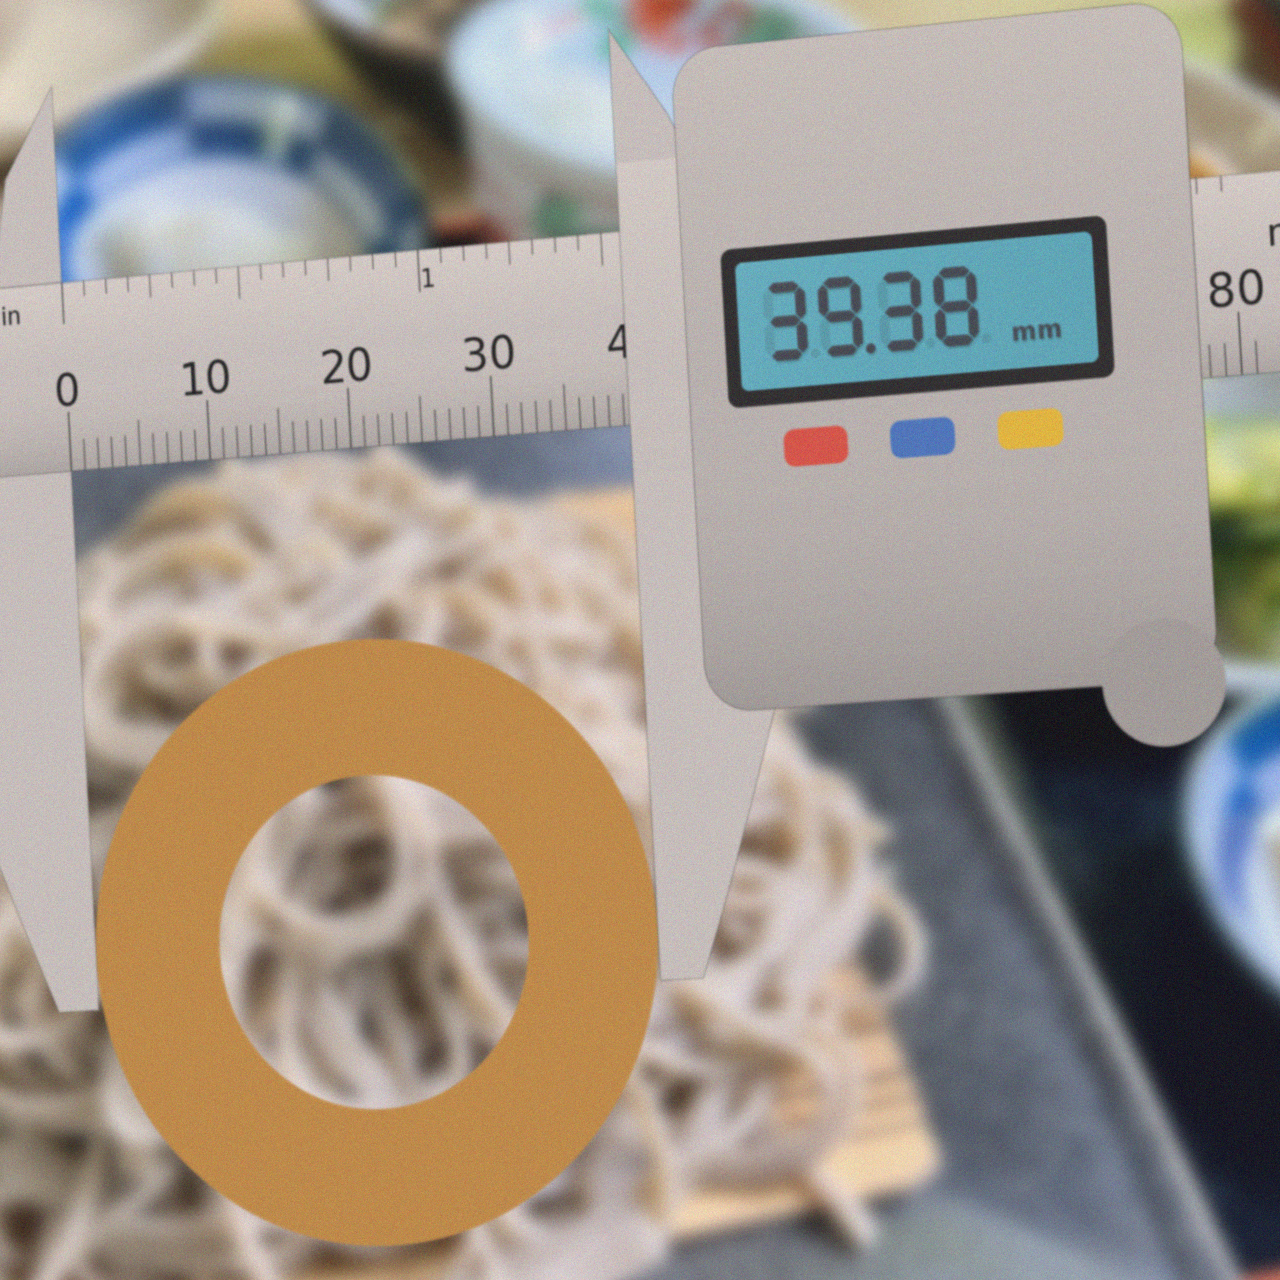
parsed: 39.38 mm
